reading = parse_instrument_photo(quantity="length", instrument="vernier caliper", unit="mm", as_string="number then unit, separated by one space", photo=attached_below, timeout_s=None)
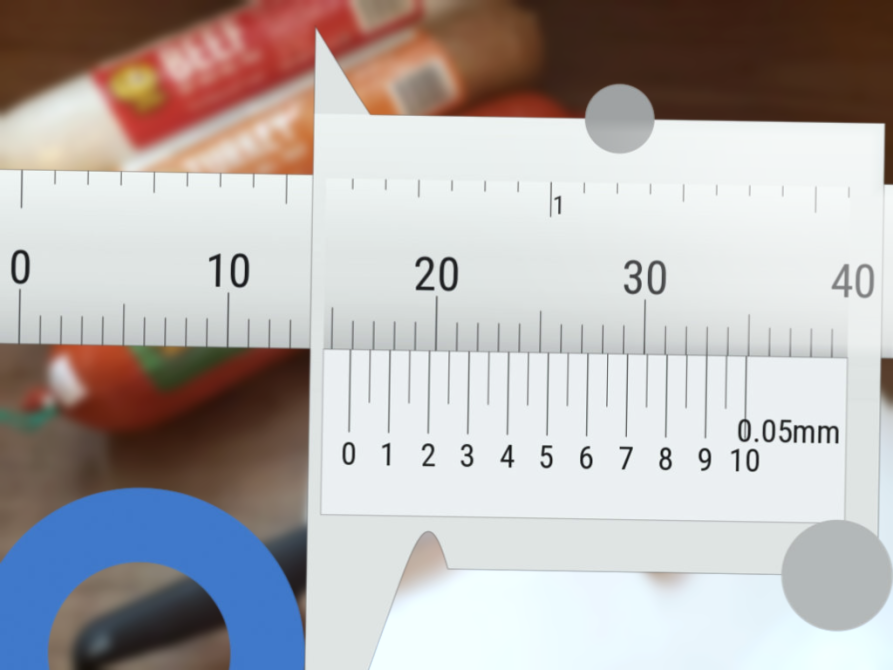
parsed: 15.9 mm
